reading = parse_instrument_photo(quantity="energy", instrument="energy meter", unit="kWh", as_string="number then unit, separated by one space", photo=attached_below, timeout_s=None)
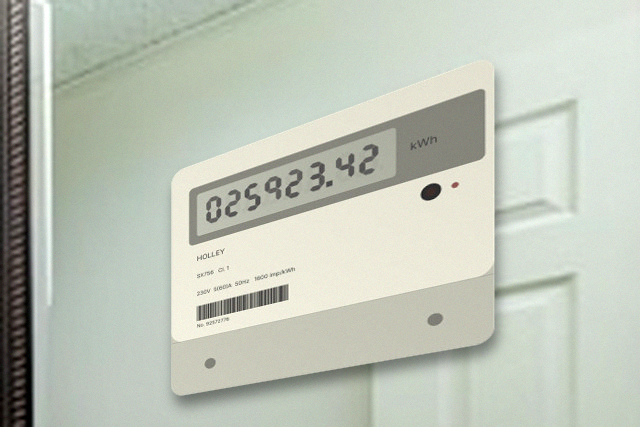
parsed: 25923.42 kWh
